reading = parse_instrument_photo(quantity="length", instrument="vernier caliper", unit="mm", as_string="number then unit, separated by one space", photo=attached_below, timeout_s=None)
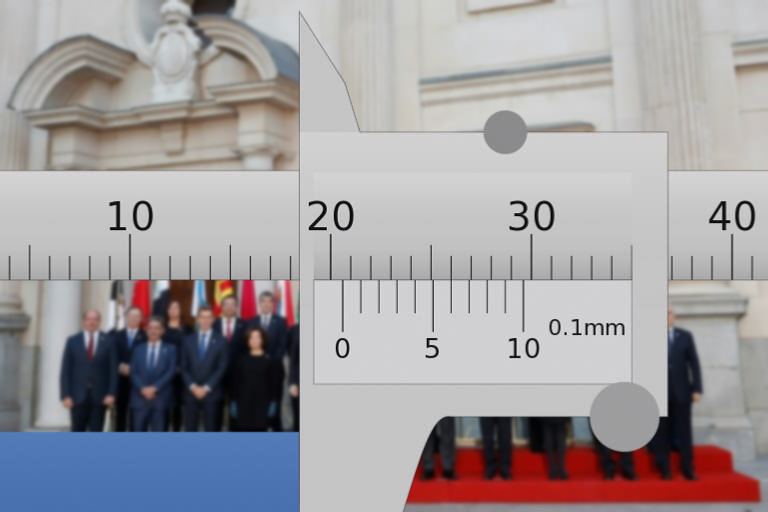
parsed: 20.6 mm
